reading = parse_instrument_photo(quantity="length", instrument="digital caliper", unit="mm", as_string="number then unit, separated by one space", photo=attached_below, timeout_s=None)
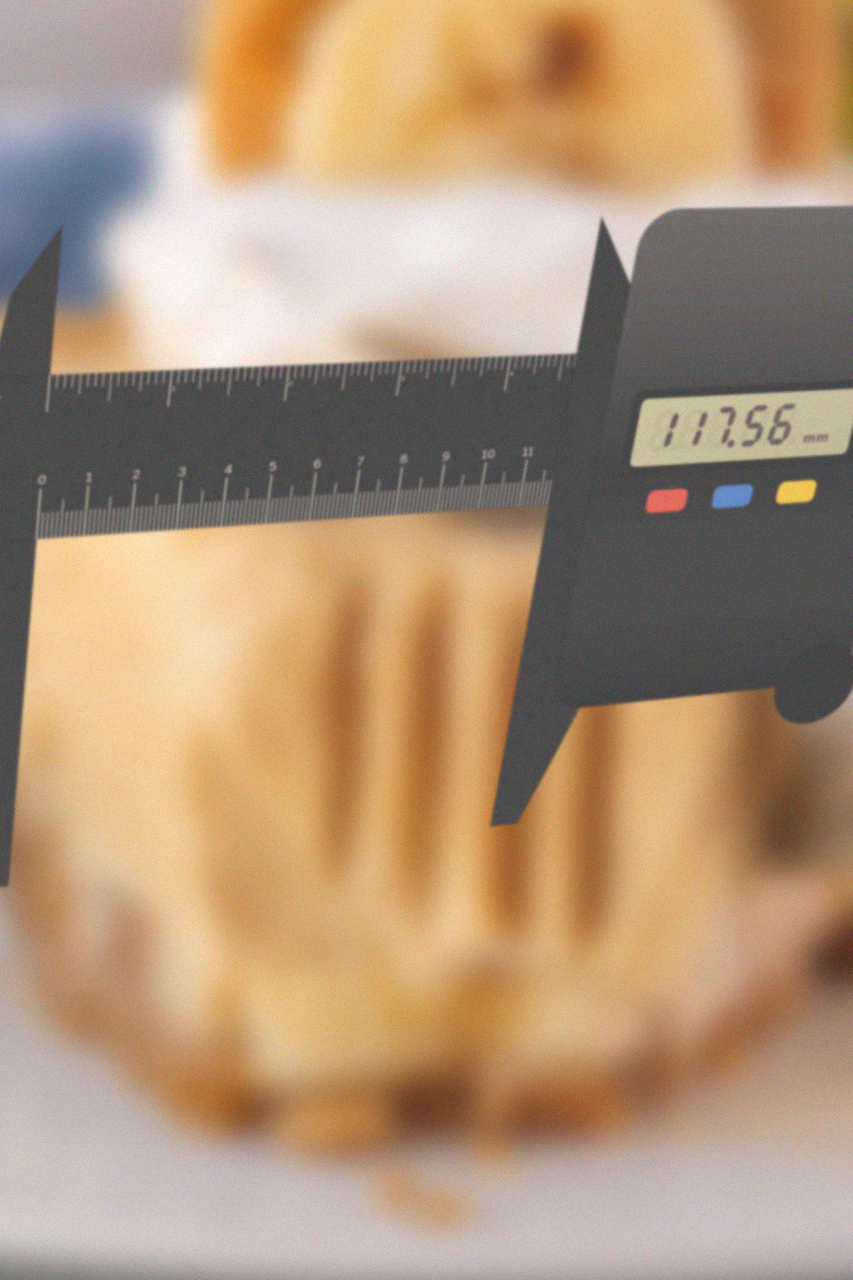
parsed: 117.56 mm
